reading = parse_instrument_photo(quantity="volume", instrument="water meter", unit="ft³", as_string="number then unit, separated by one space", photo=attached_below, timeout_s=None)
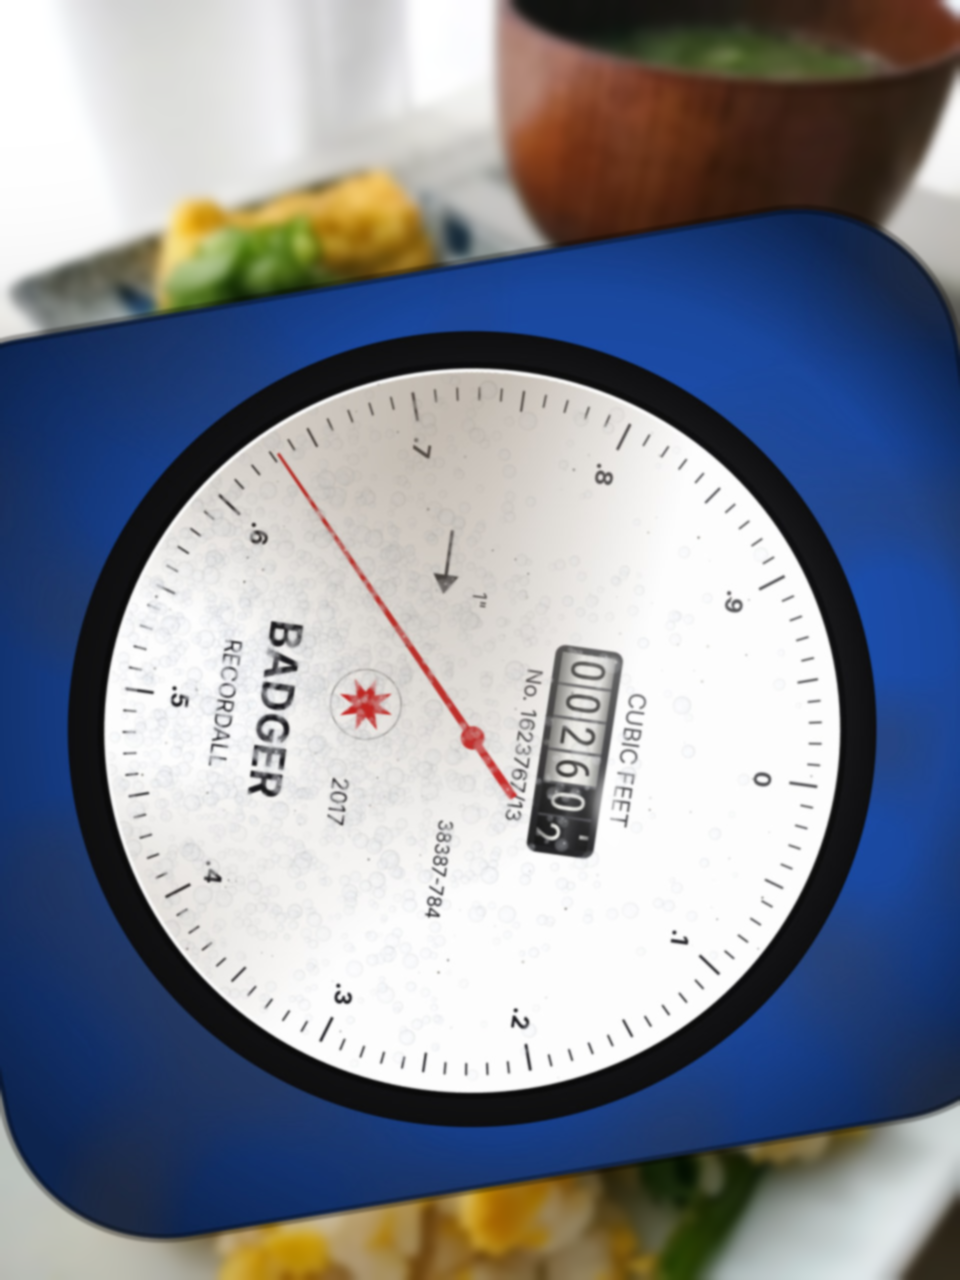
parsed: 2601.63 ft³
